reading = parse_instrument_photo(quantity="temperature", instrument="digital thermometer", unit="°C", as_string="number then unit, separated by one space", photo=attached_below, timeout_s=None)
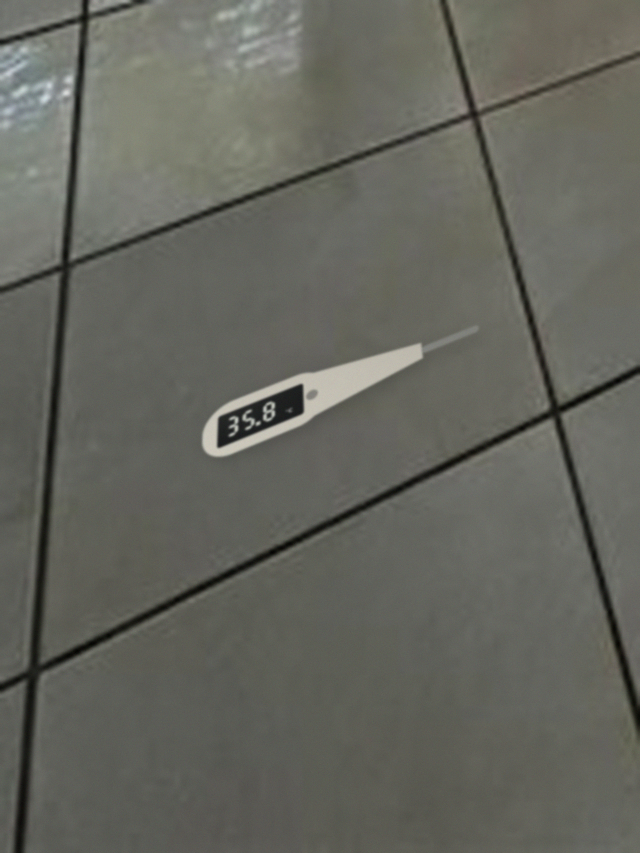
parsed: 35.8 °C
